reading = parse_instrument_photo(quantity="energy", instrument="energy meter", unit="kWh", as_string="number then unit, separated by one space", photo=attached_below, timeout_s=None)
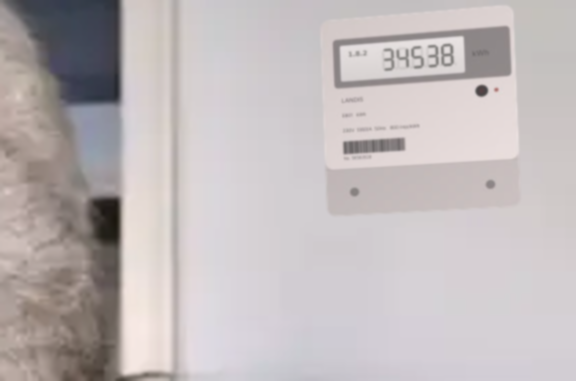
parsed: 34538 kWh
